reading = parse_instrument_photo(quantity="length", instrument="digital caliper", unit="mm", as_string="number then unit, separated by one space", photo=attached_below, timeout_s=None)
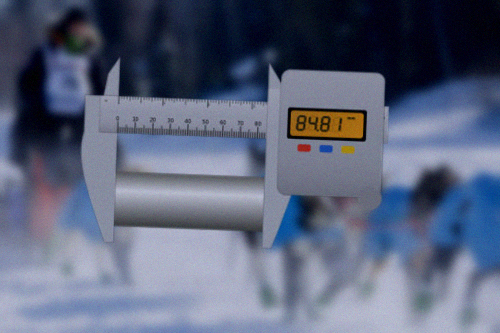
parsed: 84.81 mm
